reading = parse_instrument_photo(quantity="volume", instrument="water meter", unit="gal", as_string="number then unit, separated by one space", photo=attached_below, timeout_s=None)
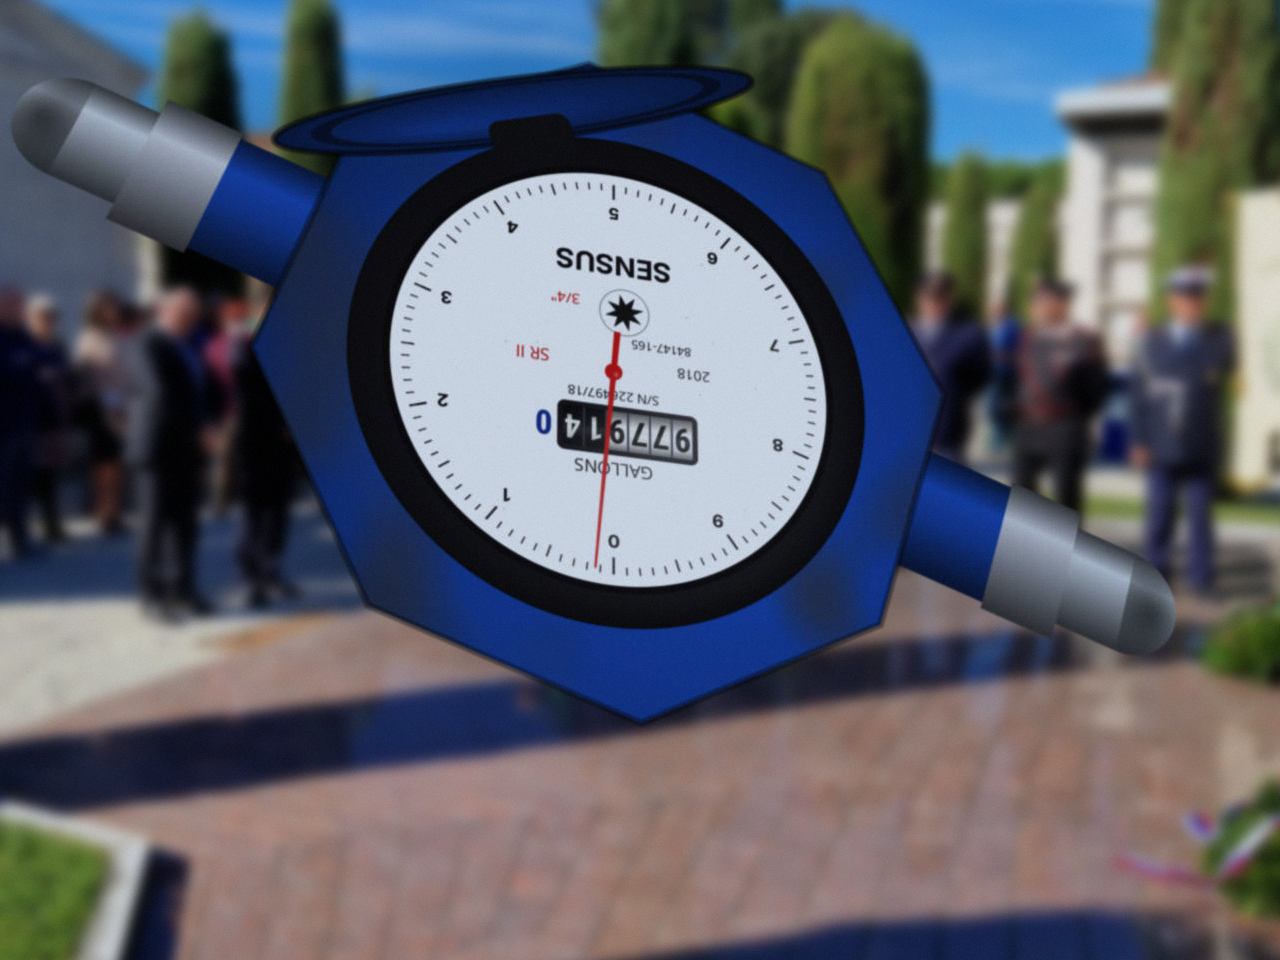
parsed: 9779140.1 gal
